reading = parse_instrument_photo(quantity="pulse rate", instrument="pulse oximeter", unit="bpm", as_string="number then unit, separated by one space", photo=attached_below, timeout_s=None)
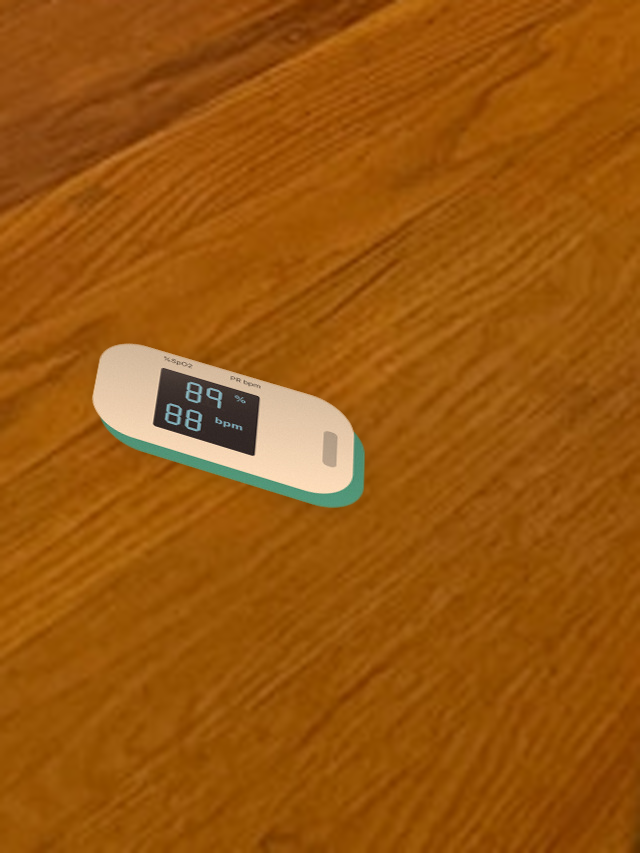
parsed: 88 bpm
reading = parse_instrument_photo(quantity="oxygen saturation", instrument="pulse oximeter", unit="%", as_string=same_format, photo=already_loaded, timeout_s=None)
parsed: 89 %
